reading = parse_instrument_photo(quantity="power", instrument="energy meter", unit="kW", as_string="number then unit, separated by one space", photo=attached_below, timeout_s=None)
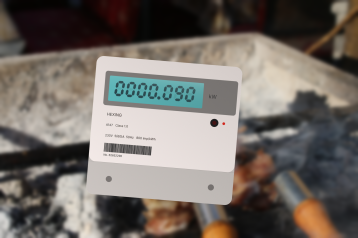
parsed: 0.090 kW
